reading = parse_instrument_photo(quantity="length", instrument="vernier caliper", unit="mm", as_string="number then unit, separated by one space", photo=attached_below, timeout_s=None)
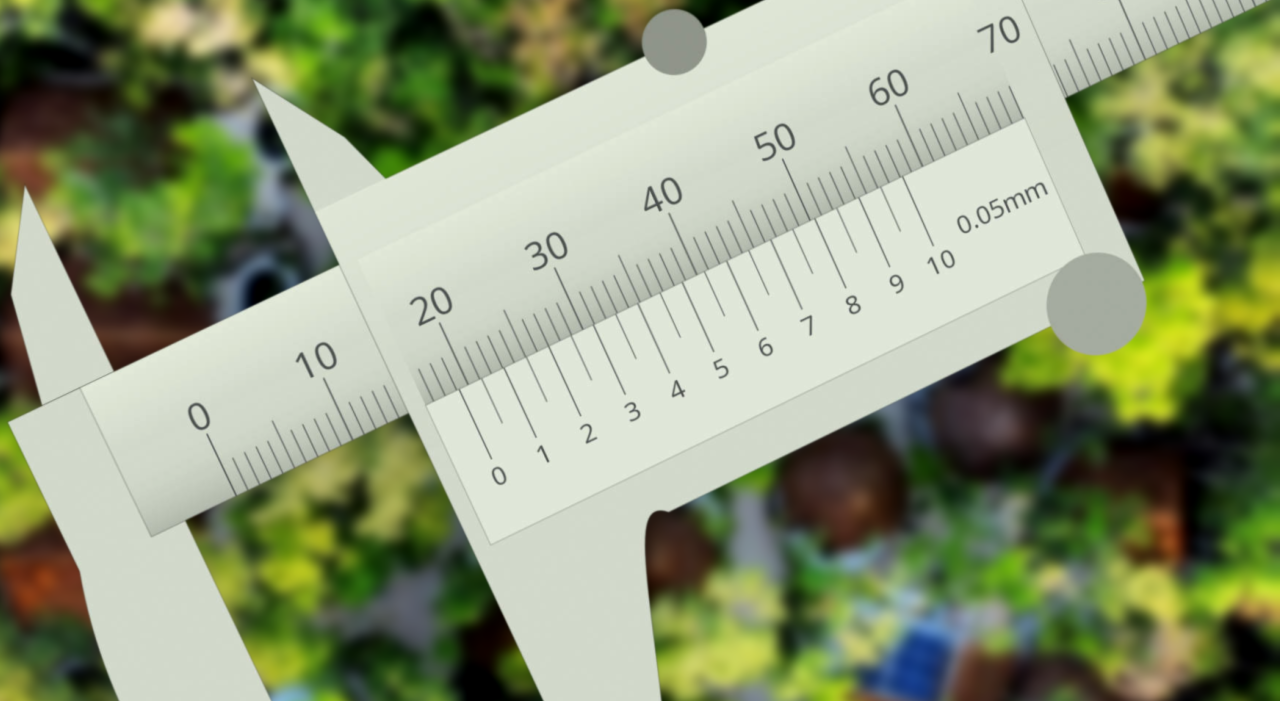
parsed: 19.2 mm
